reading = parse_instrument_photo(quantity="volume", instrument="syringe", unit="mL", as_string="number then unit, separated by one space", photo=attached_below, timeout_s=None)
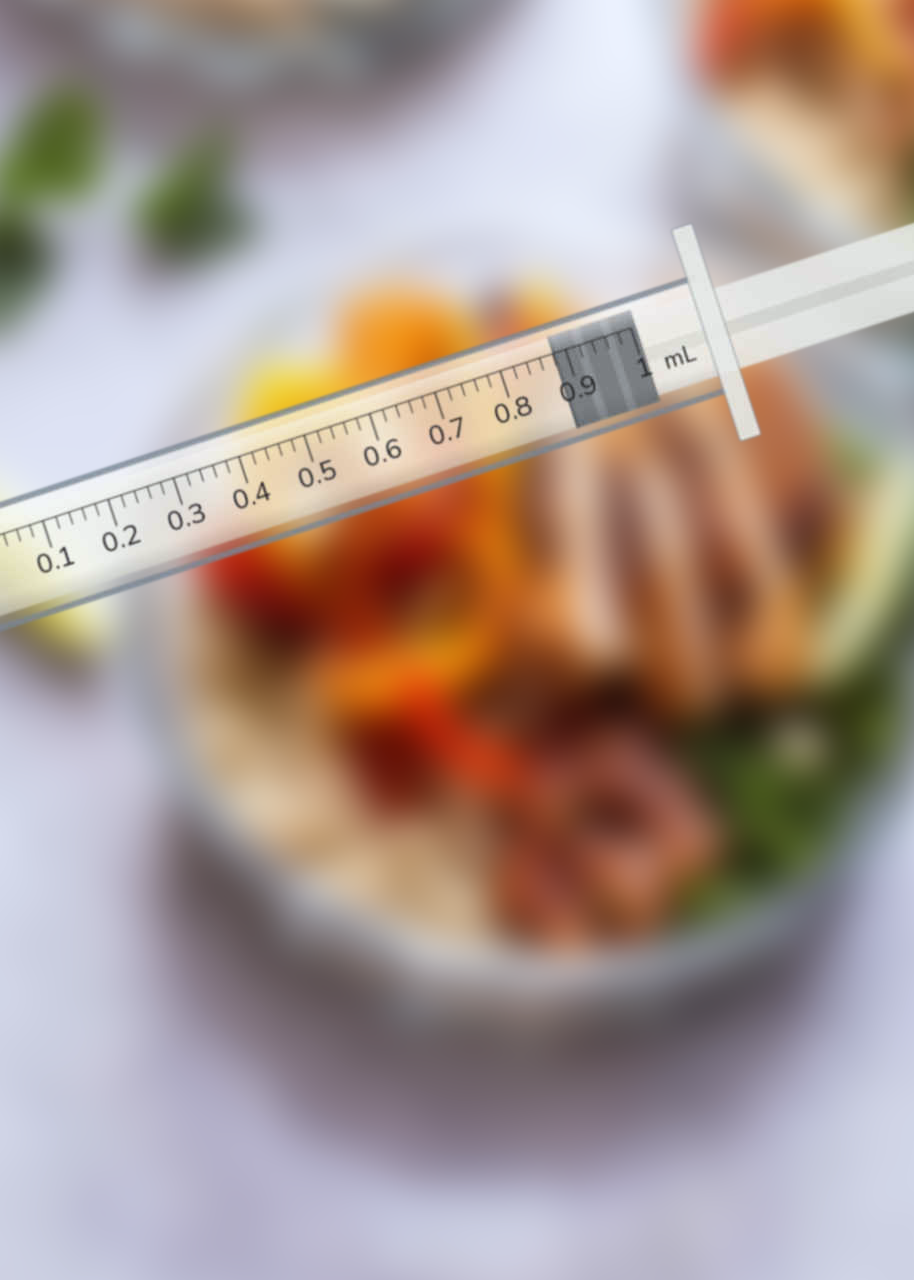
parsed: 0.88 mL
